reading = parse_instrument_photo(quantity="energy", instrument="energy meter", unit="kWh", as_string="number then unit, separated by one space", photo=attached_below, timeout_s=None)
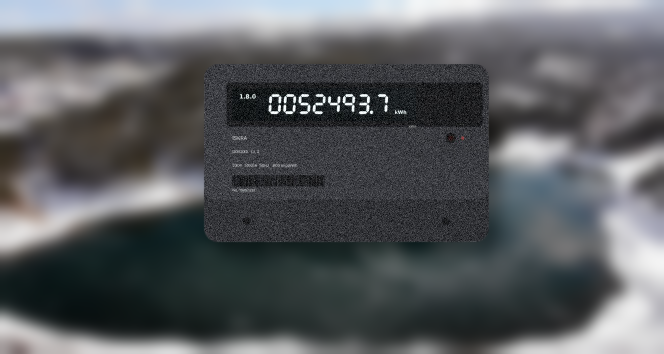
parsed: 52493.7 kWh
